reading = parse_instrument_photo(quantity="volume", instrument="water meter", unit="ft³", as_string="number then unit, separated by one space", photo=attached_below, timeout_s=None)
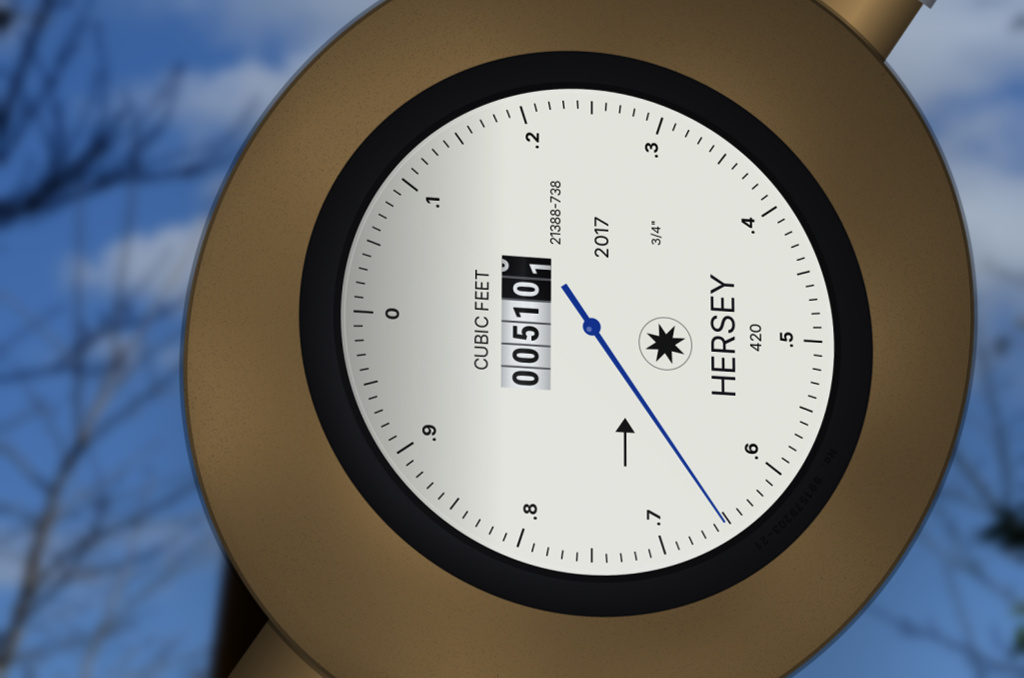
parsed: 5100.65 ft³
